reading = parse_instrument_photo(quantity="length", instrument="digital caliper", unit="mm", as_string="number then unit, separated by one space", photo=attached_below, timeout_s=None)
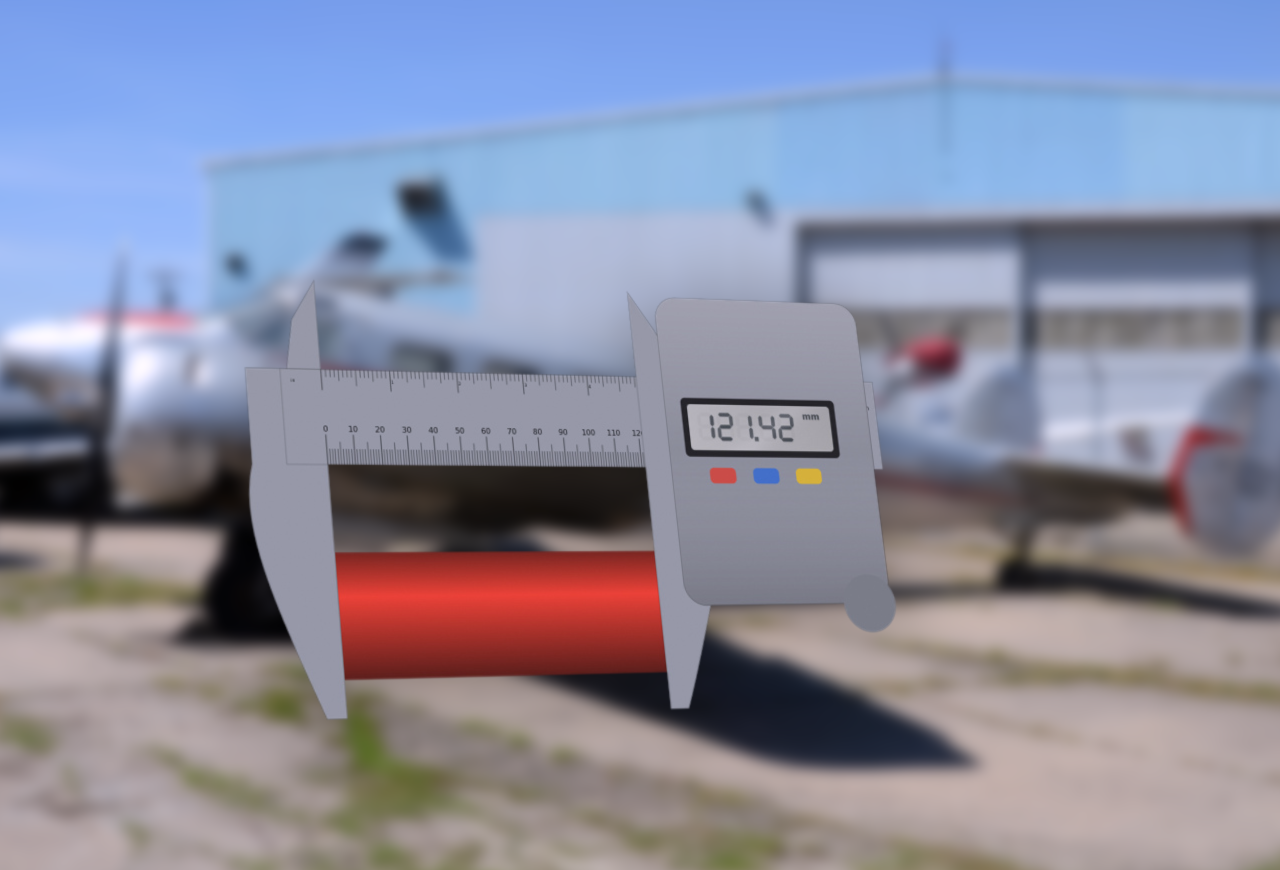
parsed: 121.42 mm
